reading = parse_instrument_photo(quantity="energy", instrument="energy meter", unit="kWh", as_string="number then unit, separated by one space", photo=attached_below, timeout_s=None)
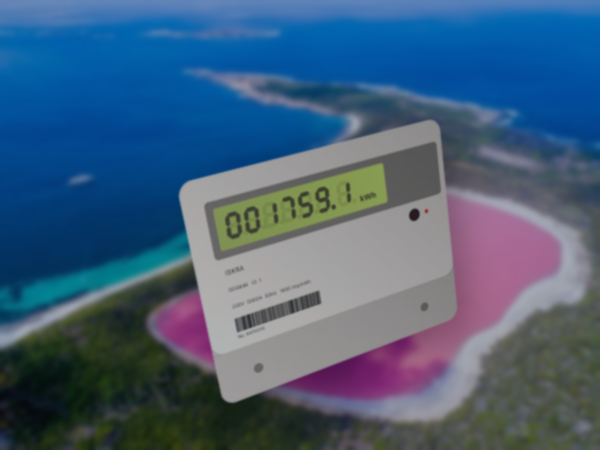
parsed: 1759.1 kWh
